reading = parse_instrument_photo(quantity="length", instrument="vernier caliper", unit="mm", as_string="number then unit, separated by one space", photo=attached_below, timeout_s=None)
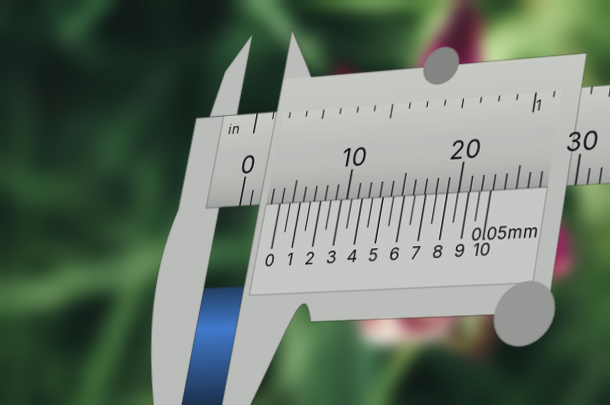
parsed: 3.8 mm
